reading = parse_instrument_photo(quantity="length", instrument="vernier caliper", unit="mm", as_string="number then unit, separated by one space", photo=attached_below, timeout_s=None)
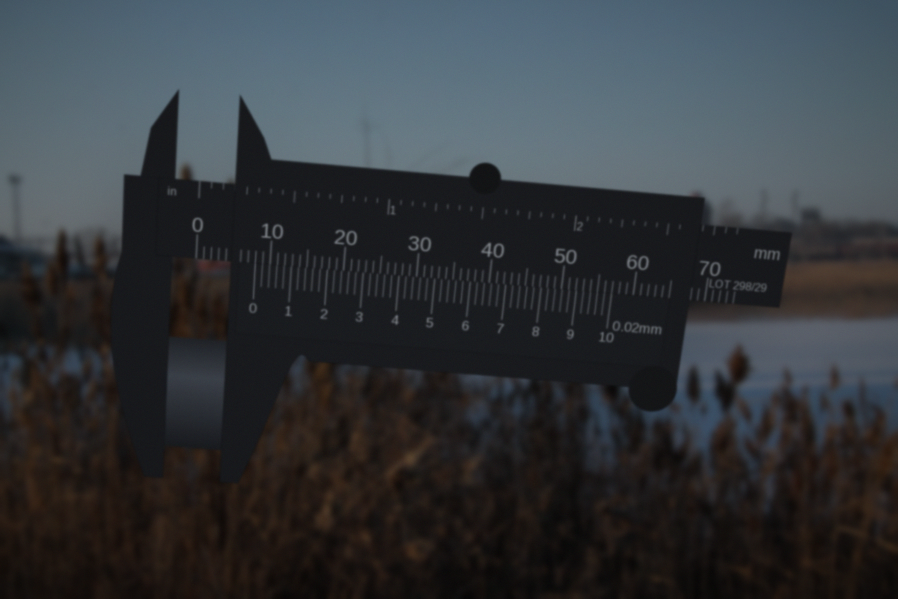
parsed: 8.0 mm
